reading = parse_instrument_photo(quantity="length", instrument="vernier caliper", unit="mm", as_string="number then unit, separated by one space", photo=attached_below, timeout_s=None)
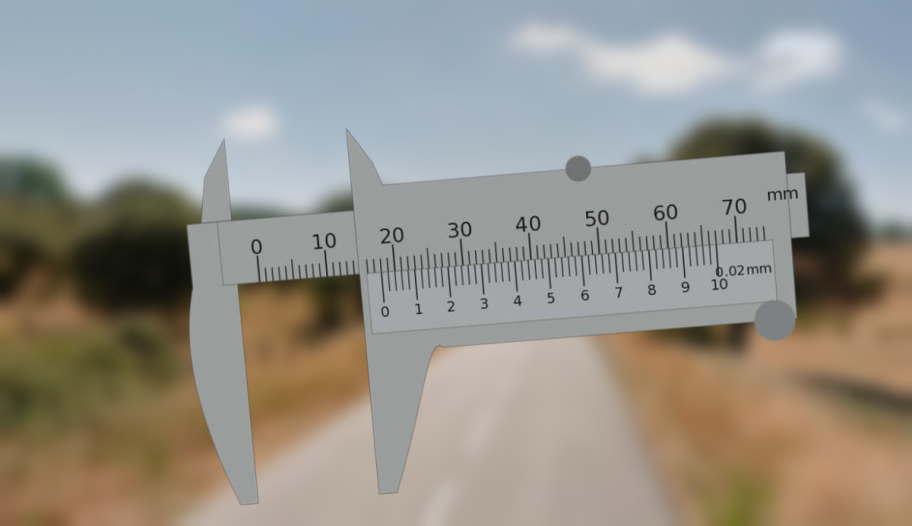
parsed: 18.0 mm
